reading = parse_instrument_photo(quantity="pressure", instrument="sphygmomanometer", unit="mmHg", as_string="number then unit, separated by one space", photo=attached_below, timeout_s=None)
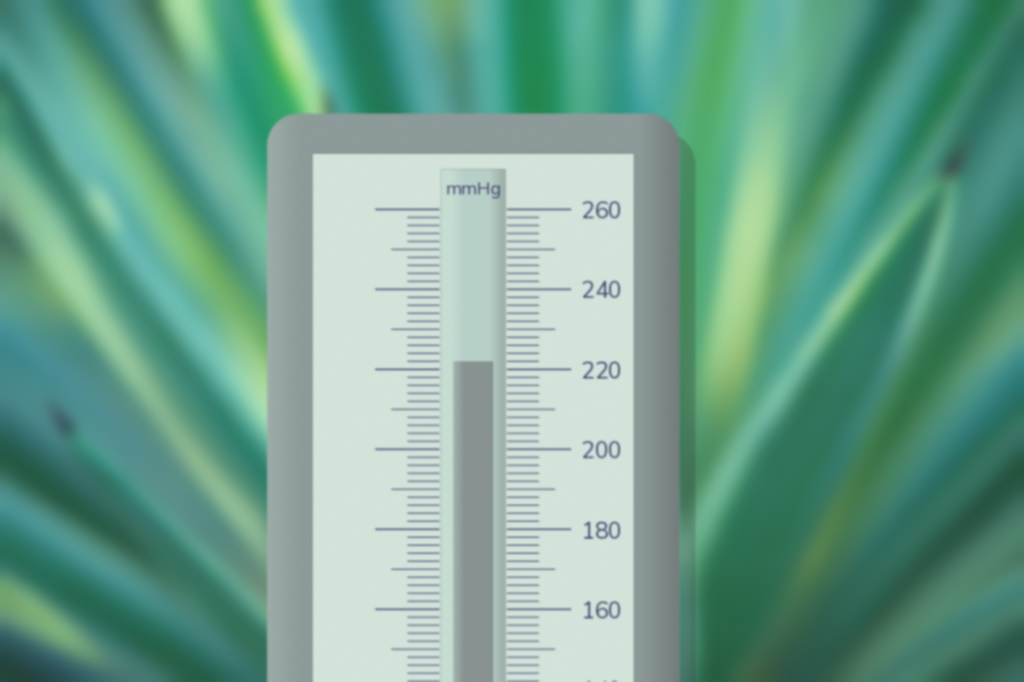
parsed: 222 mmHg
